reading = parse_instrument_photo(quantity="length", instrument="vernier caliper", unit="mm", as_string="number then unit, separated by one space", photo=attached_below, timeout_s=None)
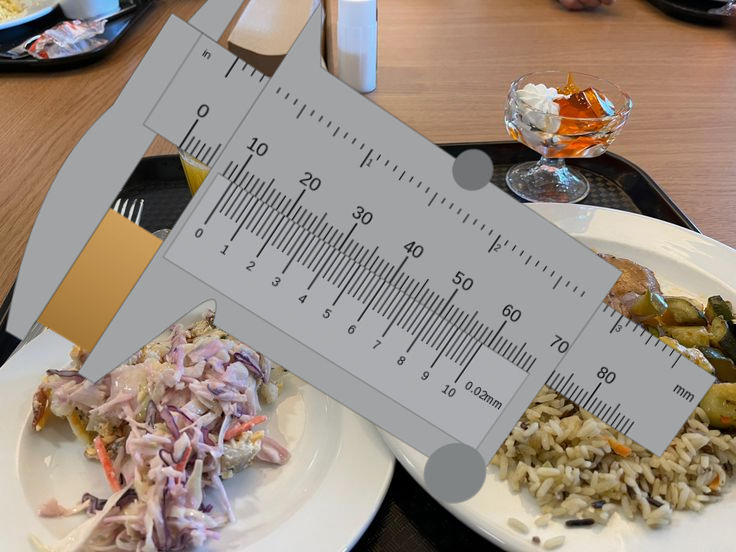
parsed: 9.8 mm
